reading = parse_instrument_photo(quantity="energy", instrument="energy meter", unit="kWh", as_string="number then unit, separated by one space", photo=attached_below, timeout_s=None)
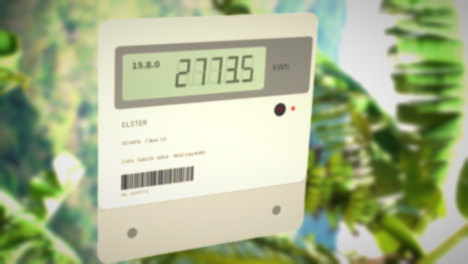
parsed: 2773.5 kWh
